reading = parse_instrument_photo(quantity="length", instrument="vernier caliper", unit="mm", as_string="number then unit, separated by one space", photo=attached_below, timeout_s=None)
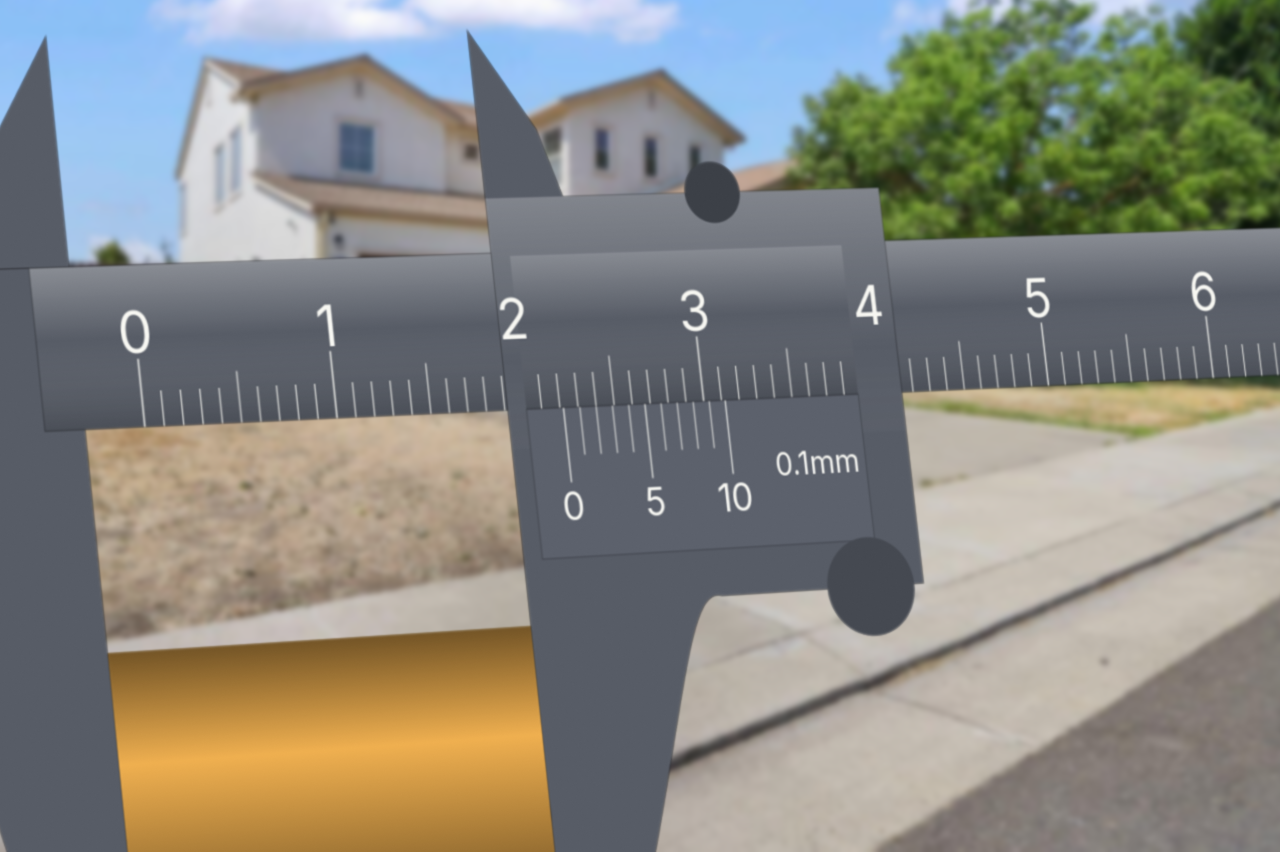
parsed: 22.2 mm
